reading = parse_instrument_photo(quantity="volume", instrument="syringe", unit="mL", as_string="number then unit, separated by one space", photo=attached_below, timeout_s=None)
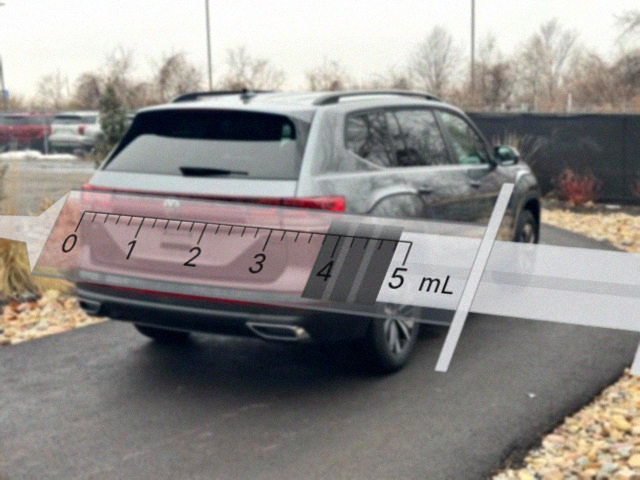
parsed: 3.8 mL
